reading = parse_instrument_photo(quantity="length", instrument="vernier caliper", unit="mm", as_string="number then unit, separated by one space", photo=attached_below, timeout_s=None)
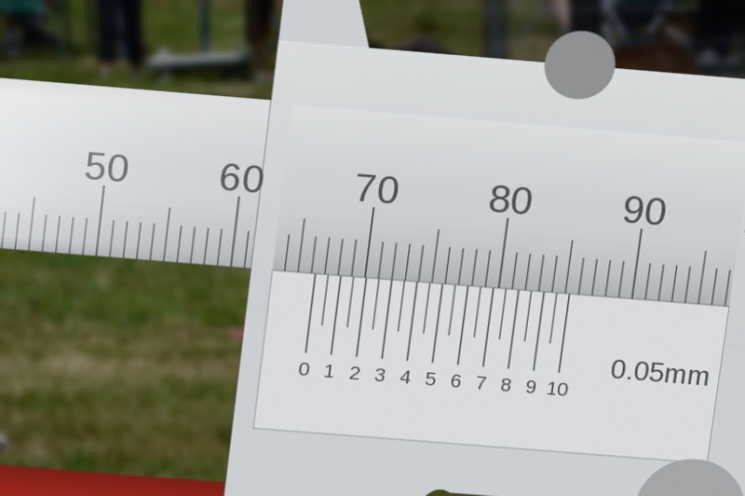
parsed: 66.3 mm
